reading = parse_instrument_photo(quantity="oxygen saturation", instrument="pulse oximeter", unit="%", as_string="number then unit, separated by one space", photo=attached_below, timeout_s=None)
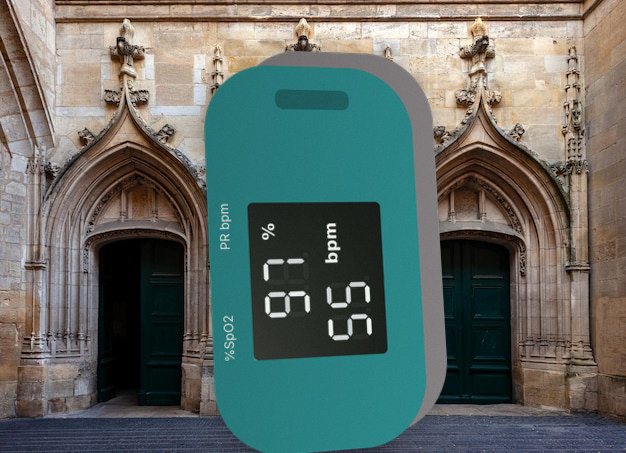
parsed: 97 %
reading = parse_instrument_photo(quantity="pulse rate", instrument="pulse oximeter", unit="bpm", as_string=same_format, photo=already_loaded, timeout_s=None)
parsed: 55 bpm
